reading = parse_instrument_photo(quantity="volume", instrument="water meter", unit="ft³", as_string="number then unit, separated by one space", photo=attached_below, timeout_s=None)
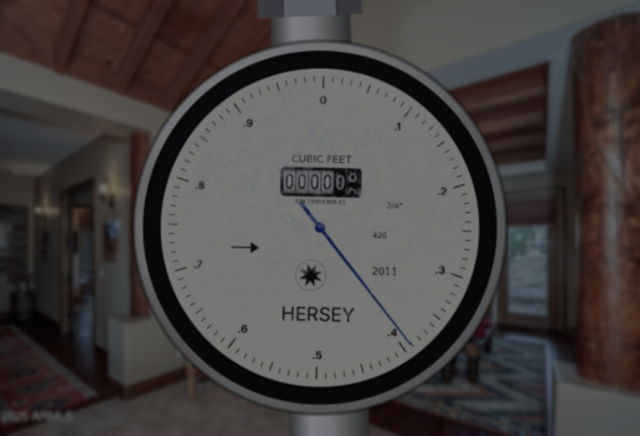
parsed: 8.39 ft³
